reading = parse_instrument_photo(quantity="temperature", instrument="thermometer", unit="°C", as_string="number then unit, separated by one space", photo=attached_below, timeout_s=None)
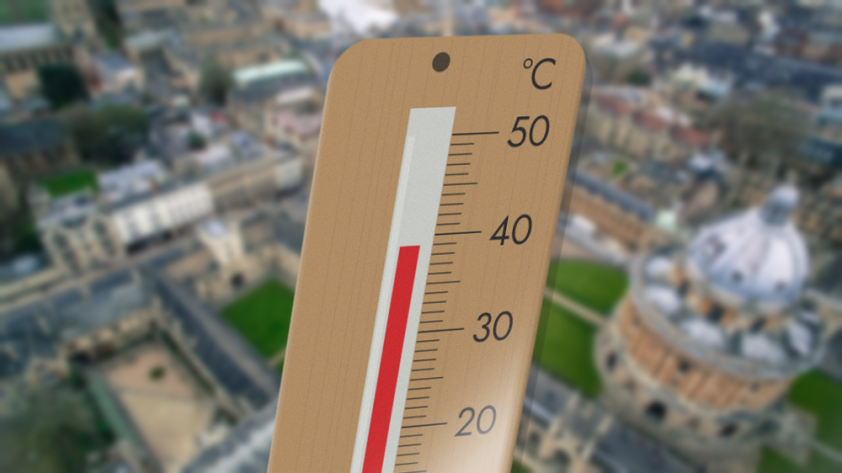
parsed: 39 °C
